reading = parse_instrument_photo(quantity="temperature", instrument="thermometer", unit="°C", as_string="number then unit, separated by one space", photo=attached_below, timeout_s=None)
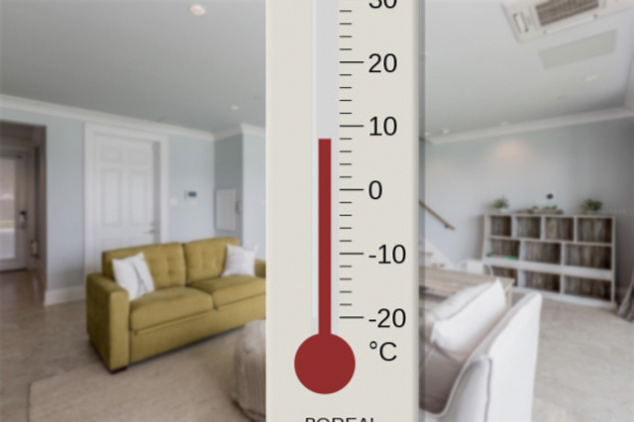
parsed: 8 °C
